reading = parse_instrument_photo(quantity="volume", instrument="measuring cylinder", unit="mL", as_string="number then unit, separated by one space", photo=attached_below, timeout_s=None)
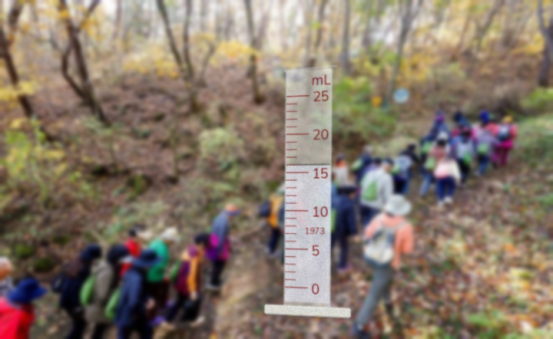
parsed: 16 mL
